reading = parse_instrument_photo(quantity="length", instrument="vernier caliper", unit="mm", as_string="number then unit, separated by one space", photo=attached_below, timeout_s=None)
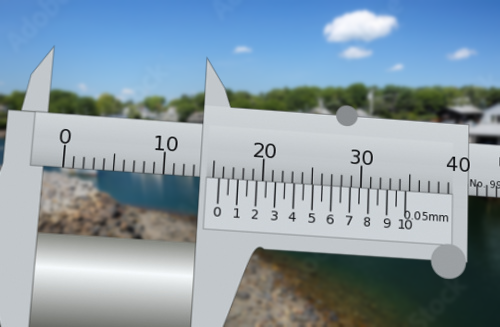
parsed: 15.6 mm
